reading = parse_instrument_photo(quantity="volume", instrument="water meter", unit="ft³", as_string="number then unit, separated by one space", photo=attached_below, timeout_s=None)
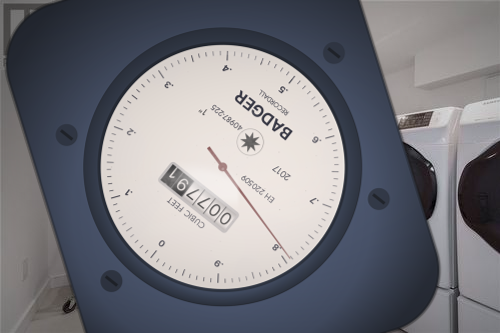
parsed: 7790.79 ft³
